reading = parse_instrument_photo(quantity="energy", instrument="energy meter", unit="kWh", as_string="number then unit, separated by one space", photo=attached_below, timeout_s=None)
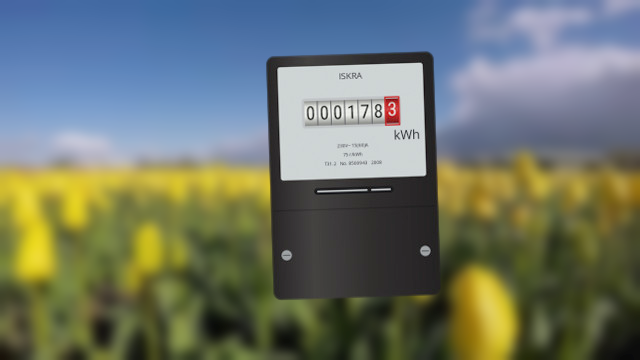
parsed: 178.3 kWh
